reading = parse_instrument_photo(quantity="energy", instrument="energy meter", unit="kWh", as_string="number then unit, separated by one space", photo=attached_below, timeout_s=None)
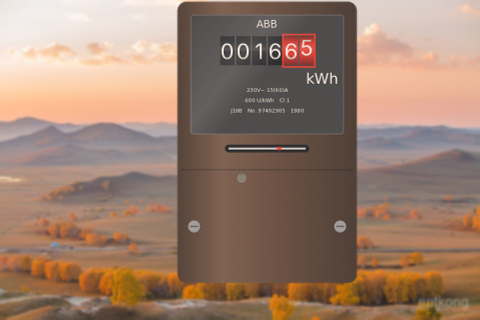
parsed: 16.65 kWh
